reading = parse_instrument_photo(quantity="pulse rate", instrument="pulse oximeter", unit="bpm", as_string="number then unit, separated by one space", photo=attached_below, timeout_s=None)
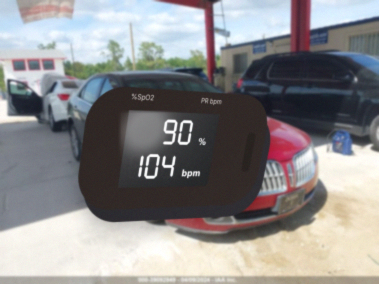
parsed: 104 bpm
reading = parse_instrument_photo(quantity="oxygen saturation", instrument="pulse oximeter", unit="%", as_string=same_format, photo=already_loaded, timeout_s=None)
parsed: 90 %
